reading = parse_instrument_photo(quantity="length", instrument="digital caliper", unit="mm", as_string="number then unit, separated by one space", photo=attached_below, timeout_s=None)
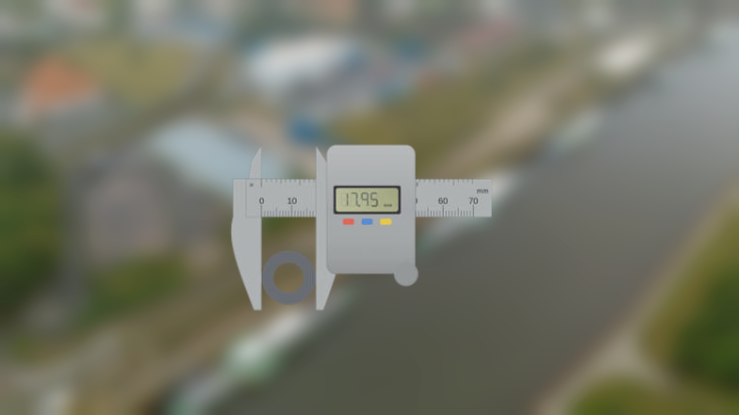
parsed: 17.95 mm
